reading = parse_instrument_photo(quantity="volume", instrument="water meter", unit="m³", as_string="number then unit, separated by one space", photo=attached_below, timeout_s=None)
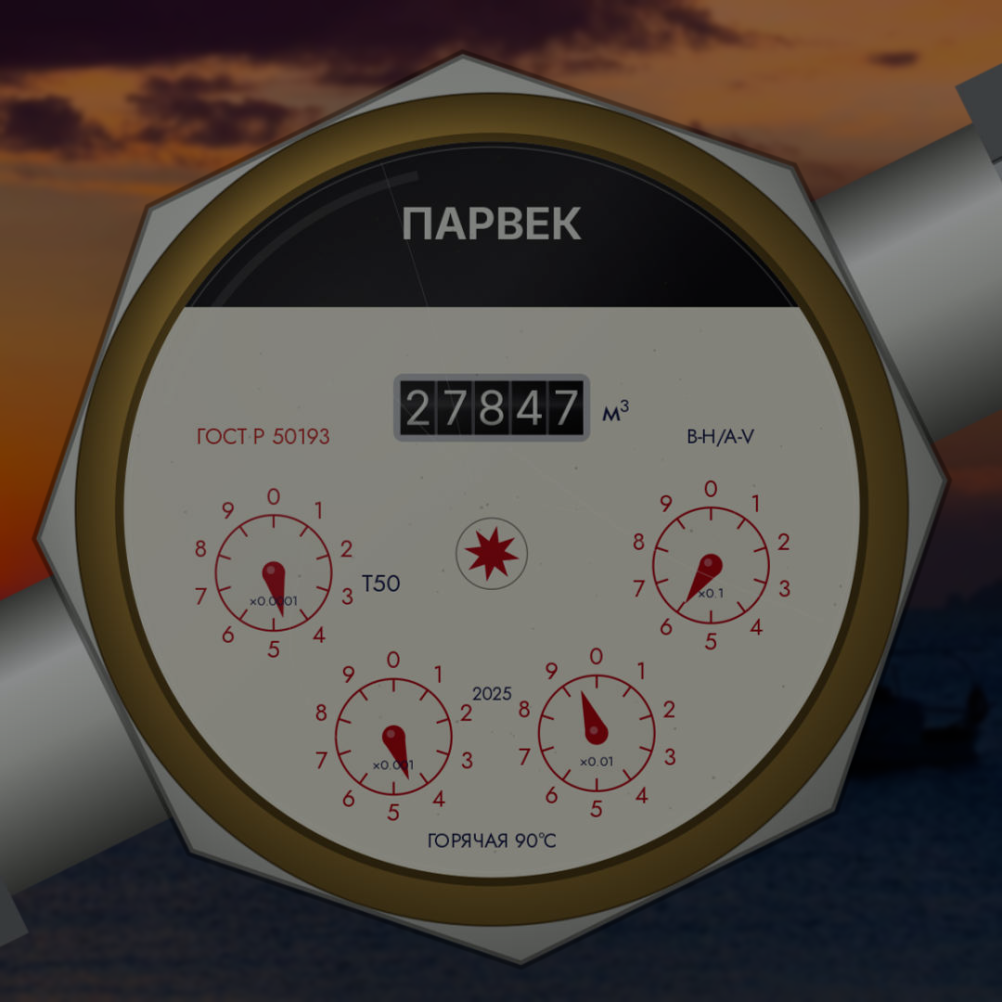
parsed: 27847.5944 m³
